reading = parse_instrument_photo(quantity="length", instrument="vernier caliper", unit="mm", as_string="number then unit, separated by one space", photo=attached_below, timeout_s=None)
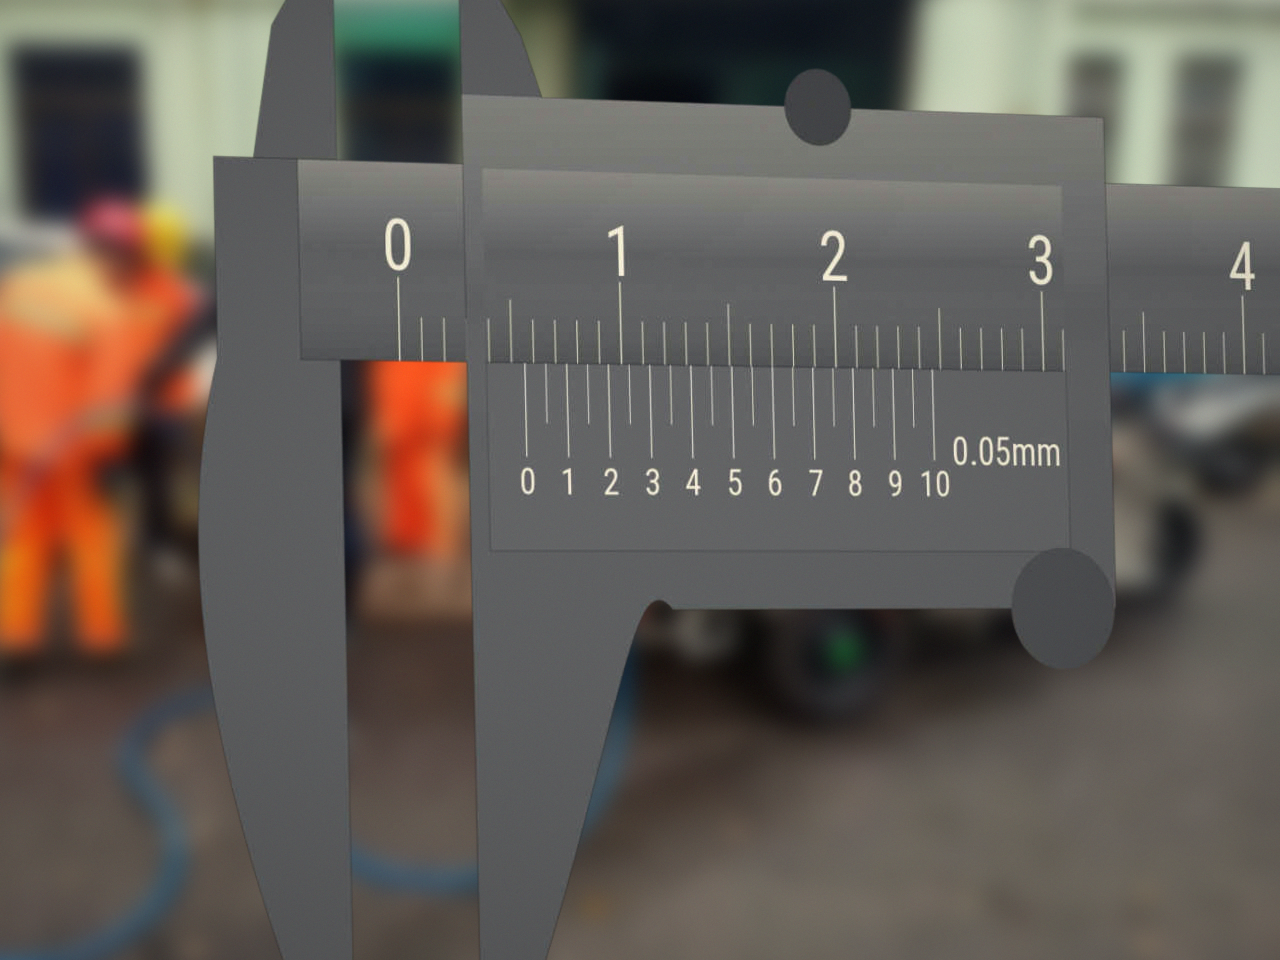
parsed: 5.6 mm
